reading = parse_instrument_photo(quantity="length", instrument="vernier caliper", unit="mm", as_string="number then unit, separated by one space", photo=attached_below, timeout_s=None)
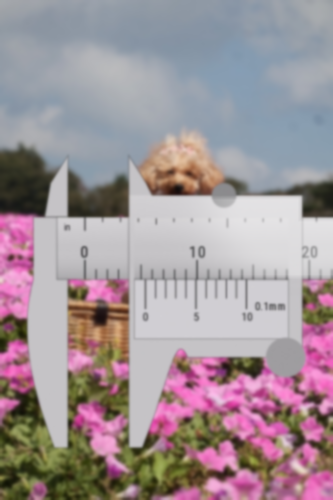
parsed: 5.4 mm
